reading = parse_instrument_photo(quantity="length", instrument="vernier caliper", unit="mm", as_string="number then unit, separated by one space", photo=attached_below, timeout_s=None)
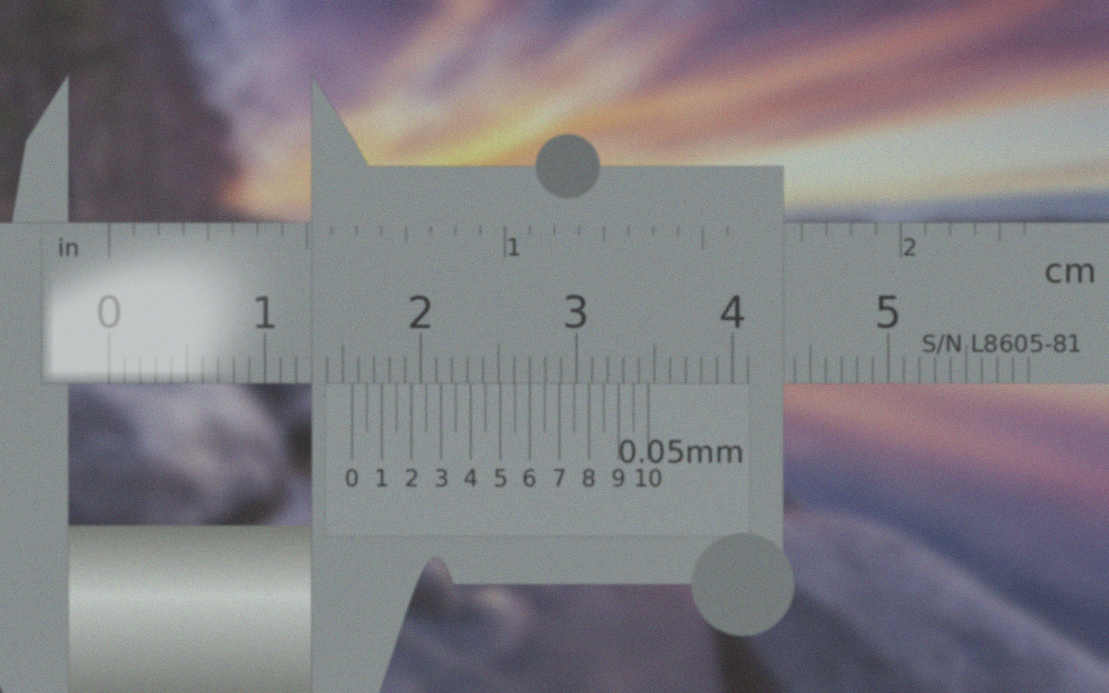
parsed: 15.6 mm
